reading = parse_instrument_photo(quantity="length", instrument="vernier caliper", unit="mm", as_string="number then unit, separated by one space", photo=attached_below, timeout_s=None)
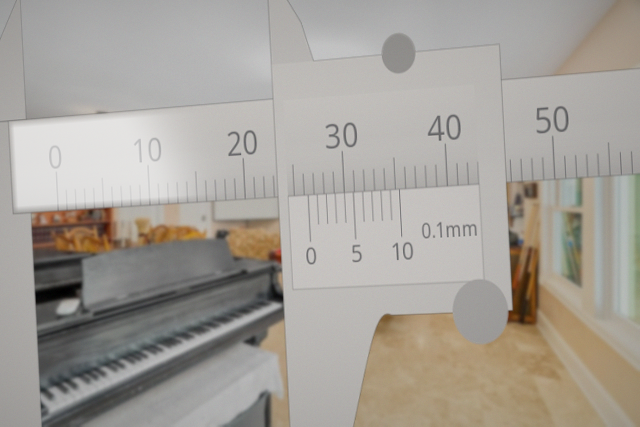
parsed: 26.4 mm
